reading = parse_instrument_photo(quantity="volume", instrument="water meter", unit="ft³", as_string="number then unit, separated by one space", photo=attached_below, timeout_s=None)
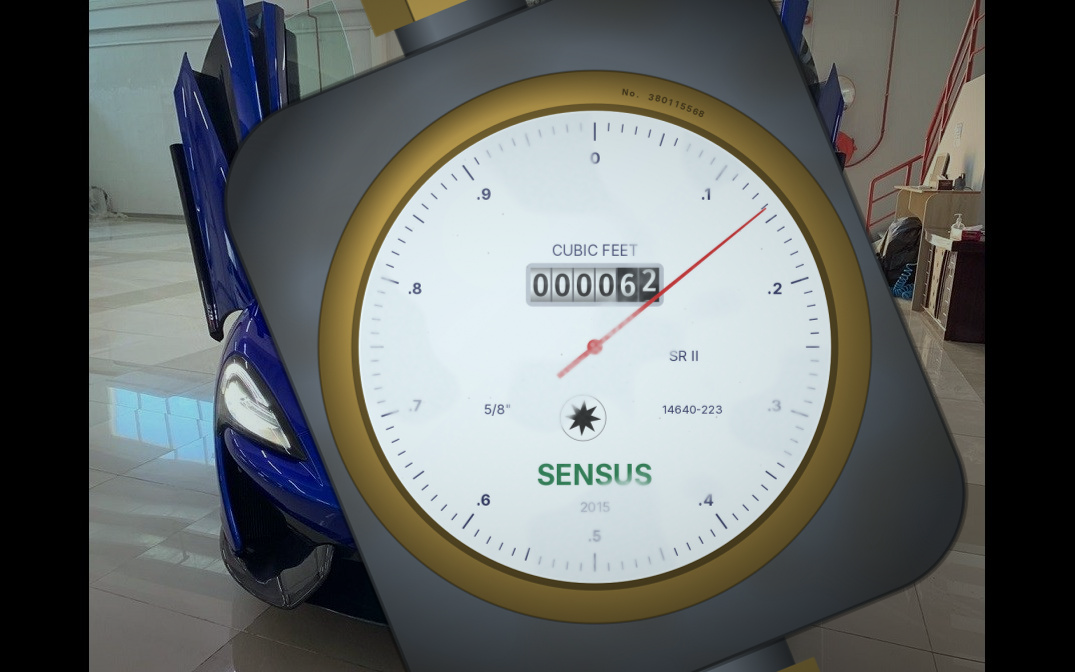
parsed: 62.14 ft³
